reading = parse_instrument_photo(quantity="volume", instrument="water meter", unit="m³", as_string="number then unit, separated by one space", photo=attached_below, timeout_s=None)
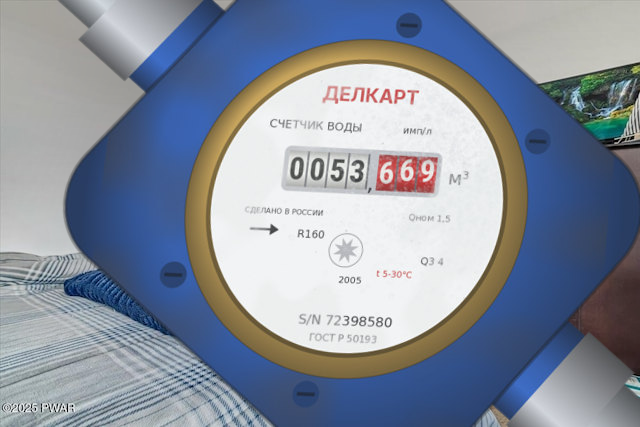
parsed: 53.669 m³
